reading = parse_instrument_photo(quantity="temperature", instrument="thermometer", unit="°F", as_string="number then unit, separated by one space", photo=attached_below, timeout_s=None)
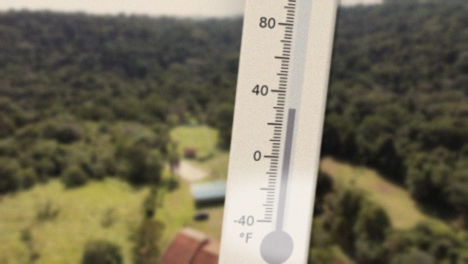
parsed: 30 °F
